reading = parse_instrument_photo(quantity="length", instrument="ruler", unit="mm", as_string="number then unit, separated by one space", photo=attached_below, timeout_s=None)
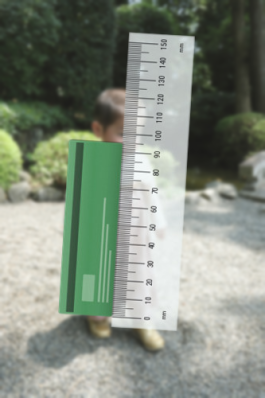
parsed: 95 mm
